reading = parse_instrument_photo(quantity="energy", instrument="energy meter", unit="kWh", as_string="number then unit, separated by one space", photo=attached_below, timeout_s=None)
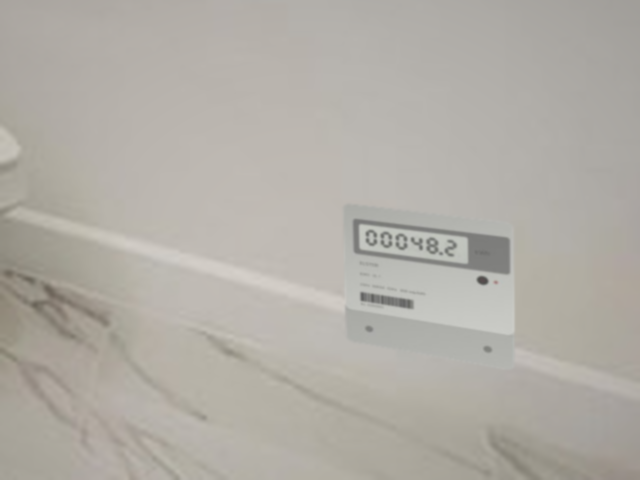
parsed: 48.2 kWh
